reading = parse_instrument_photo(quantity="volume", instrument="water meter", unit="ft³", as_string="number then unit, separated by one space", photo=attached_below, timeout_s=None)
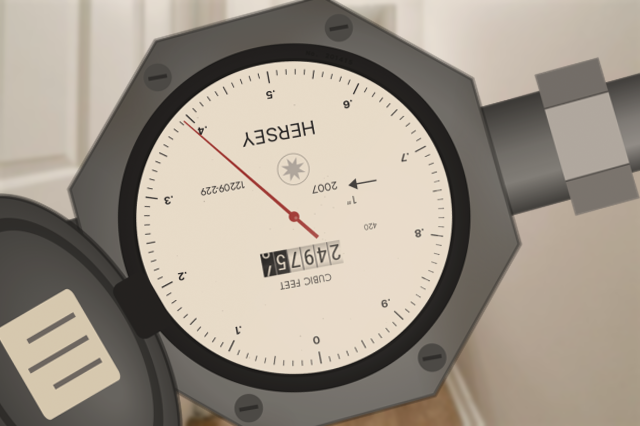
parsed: 249757.39 ft³
